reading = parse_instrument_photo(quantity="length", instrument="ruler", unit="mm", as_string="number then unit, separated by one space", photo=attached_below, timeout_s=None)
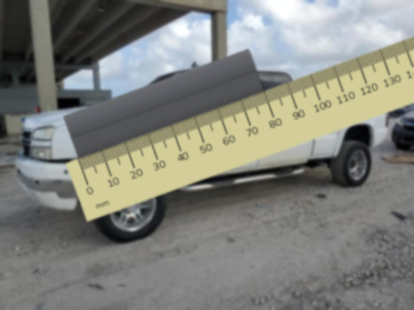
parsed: 80 mm
